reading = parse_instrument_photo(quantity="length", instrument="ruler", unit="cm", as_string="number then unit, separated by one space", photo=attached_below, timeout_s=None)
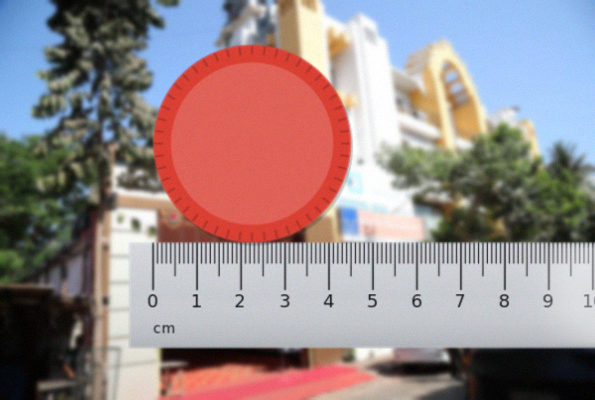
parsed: 4.5 cm
